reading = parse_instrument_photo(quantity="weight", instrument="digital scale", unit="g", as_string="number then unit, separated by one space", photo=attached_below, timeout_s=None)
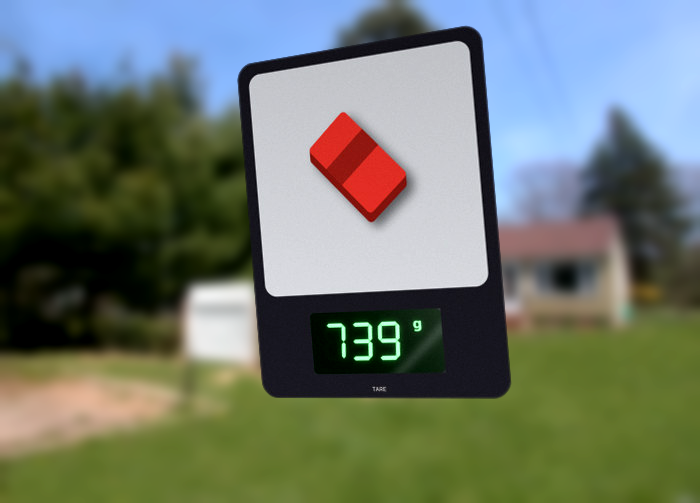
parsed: 739 g
